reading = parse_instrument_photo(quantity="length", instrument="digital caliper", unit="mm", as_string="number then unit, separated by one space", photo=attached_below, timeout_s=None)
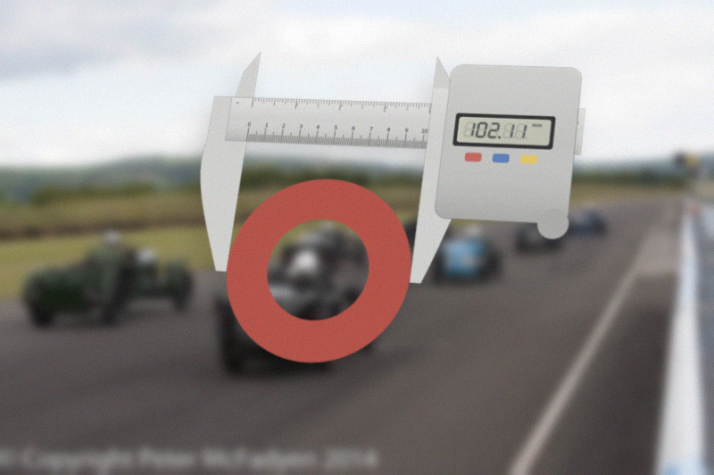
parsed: 102.11 mm
